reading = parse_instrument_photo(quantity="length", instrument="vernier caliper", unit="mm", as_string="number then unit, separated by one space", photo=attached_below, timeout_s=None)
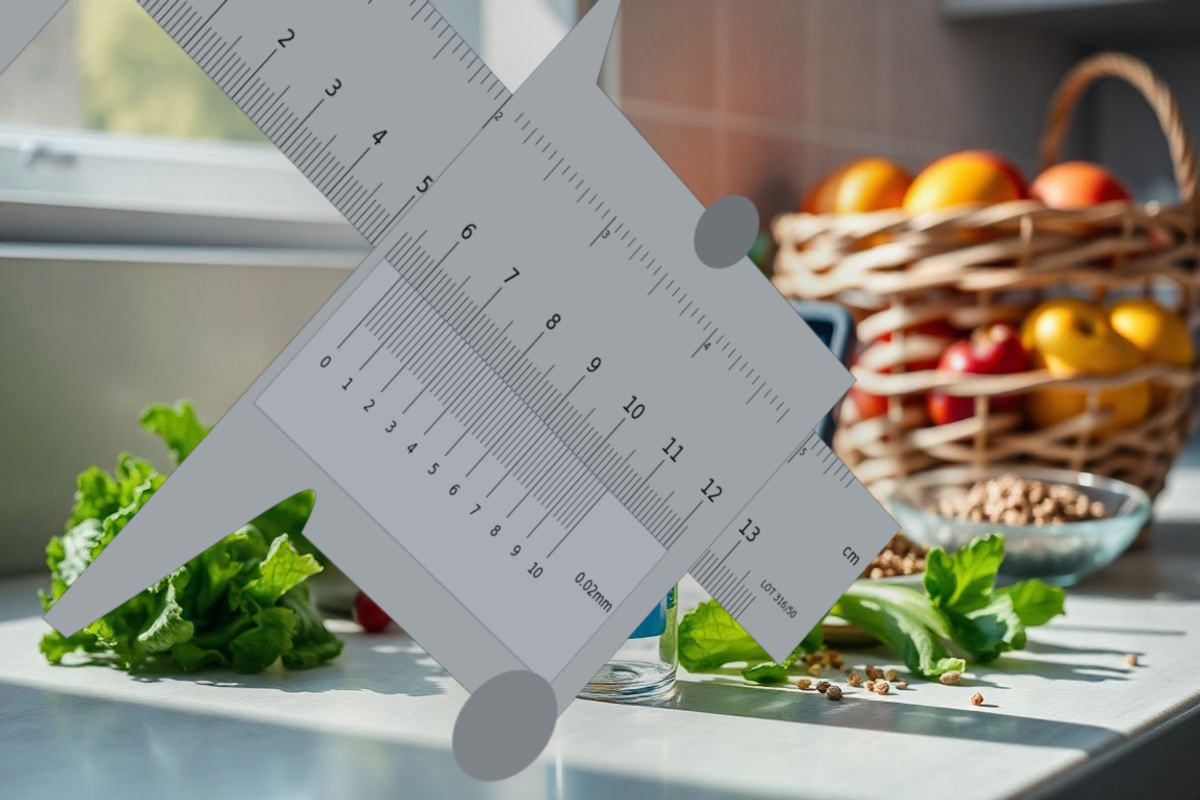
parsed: 57.0 mm
